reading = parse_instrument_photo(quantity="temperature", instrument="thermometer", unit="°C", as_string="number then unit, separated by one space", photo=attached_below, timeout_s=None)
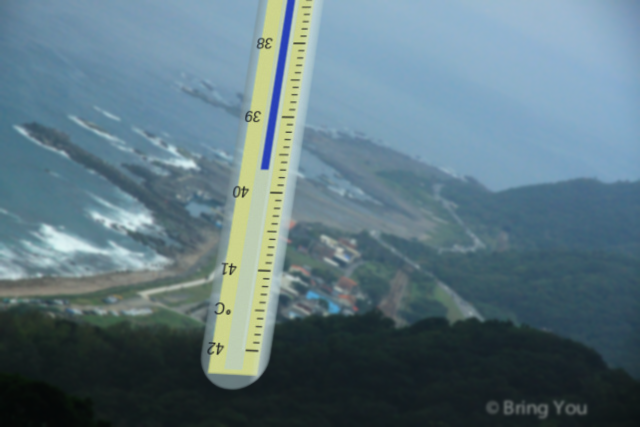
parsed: 39.7 °C
